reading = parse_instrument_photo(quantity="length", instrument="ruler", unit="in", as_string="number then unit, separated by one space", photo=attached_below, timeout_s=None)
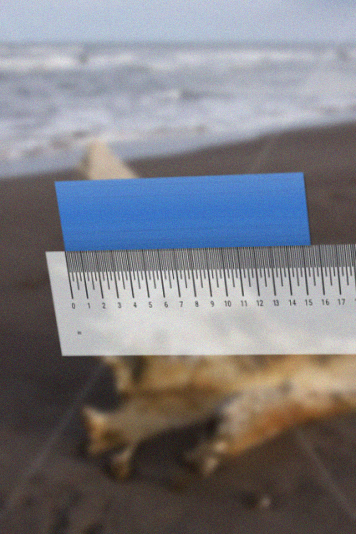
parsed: 15.5 in
